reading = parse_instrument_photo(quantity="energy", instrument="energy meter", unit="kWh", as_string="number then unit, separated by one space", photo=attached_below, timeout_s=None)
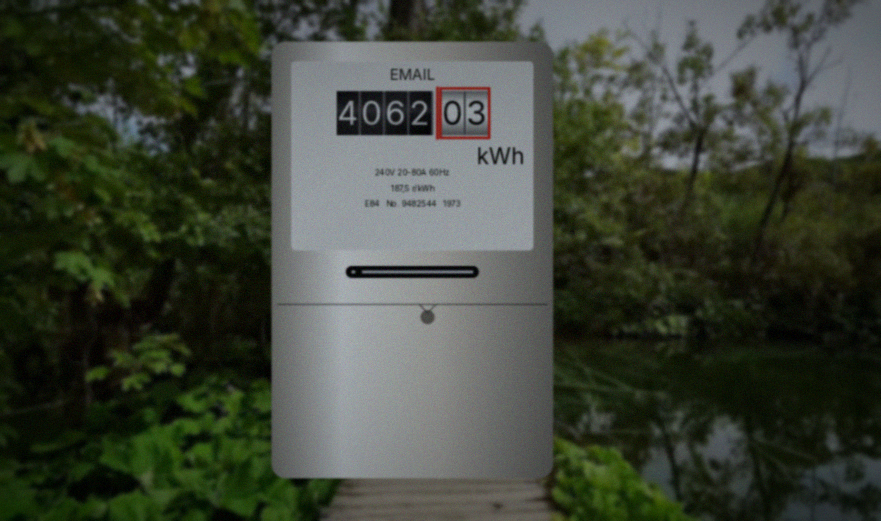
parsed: 4062.03 kWh
